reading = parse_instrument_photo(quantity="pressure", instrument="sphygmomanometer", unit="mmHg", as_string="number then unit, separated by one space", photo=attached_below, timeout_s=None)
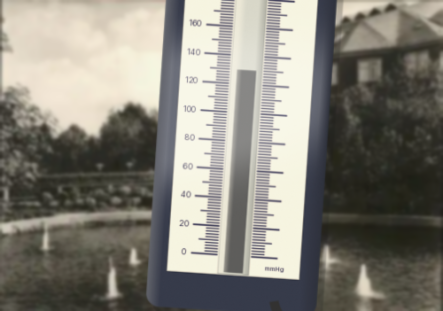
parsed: 130 mmHg
